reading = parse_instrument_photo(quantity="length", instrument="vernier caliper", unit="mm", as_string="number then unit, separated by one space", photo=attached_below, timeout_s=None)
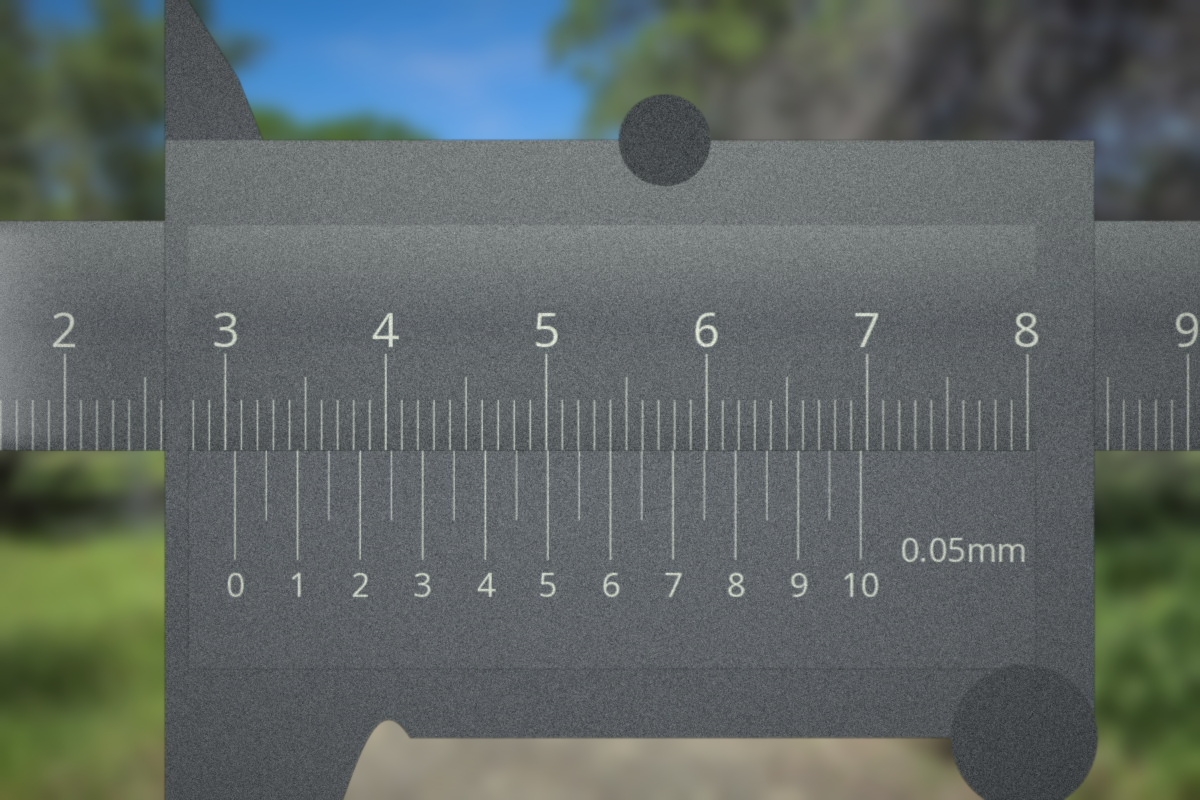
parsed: 30.6 mm
